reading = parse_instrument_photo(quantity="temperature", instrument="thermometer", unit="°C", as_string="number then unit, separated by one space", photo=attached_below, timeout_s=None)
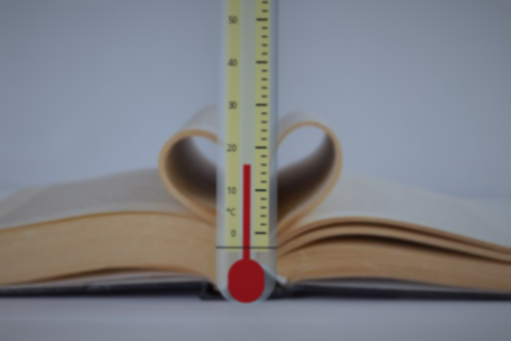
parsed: 16 °C
